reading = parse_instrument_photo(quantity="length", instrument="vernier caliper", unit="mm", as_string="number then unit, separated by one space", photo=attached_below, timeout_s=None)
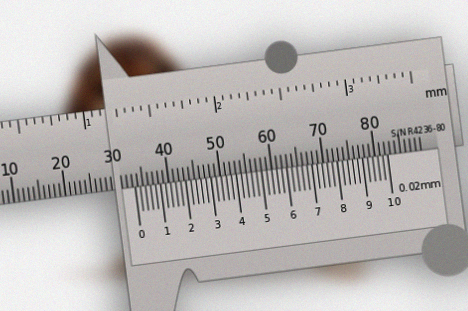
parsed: 33.5 mm
